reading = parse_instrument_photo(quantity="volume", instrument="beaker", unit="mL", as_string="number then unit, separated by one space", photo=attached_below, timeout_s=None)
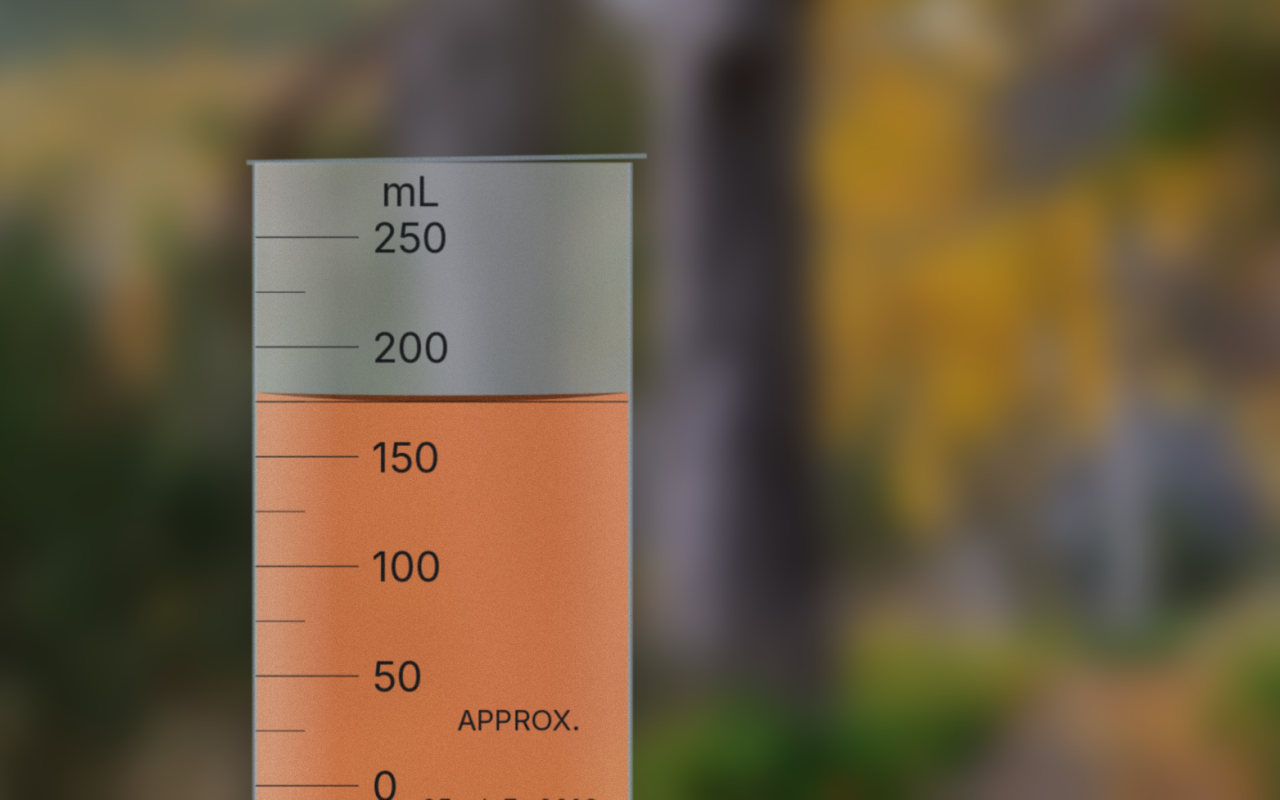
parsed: 175 mL
